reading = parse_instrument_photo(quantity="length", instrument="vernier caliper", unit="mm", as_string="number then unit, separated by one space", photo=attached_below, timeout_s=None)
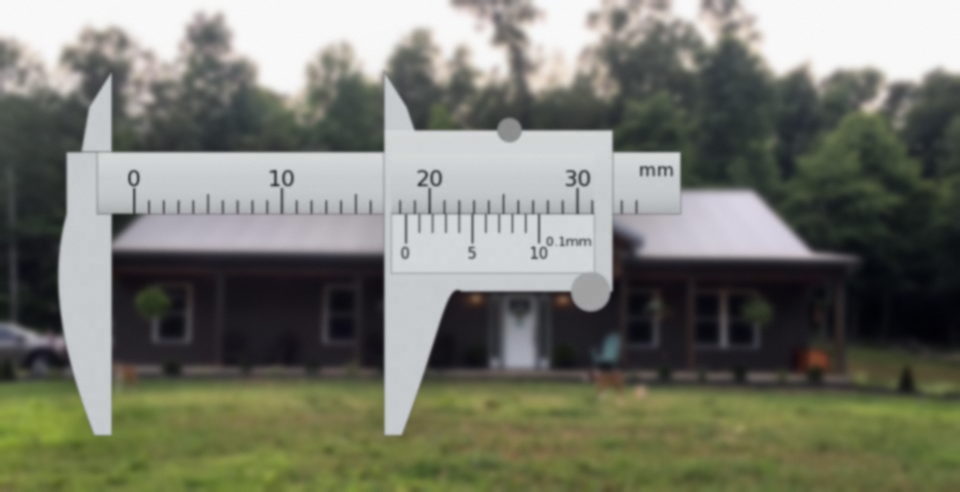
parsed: 18.4 mm
